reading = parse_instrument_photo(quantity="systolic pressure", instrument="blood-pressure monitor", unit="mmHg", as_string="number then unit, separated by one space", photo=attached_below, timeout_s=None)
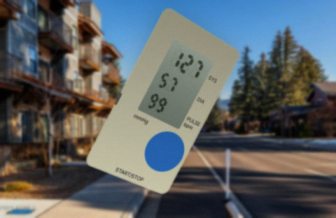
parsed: 127 mmHg
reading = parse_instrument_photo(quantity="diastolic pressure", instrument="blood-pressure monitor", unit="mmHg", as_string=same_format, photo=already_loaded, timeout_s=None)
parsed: 57 mmHg
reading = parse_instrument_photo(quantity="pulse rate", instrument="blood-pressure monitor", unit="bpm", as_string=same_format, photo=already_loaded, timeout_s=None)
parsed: 99 bpm
